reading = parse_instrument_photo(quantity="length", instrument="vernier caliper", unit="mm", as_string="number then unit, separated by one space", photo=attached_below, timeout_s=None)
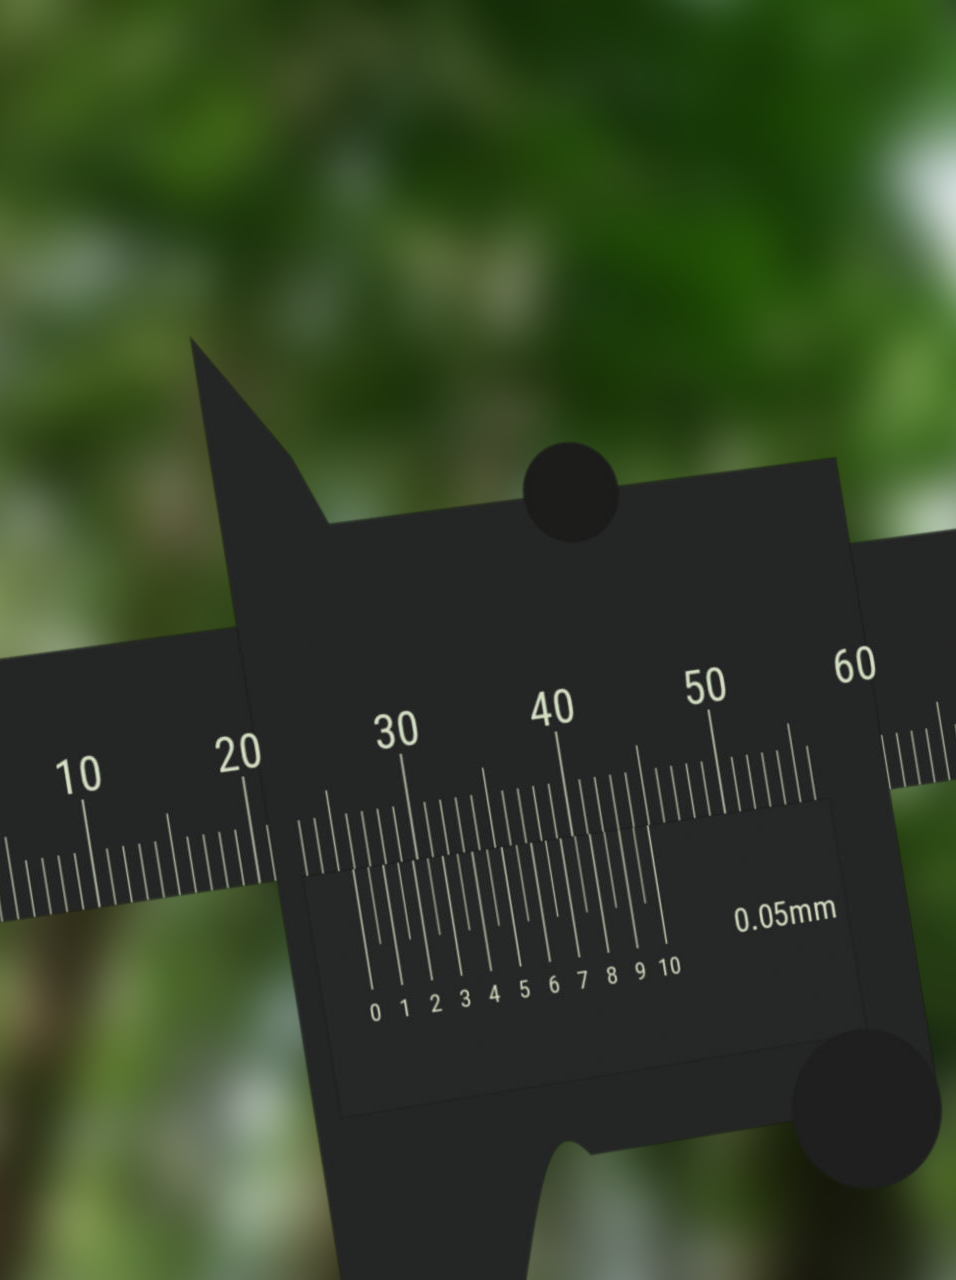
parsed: 25.9 mm
